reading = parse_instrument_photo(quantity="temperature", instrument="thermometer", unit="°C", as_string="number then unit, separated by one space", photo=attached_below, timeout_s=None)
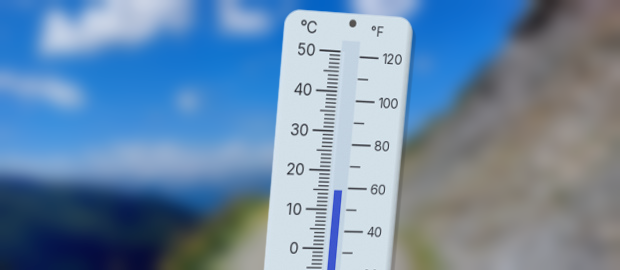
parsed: 15 °C
